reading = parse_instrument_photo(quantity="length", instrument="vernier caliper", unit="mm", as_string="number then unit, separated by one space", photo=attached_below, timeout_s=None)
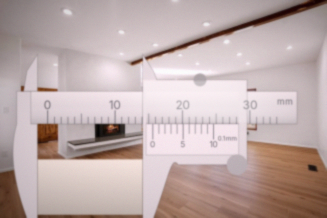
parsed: 15.6 mm
